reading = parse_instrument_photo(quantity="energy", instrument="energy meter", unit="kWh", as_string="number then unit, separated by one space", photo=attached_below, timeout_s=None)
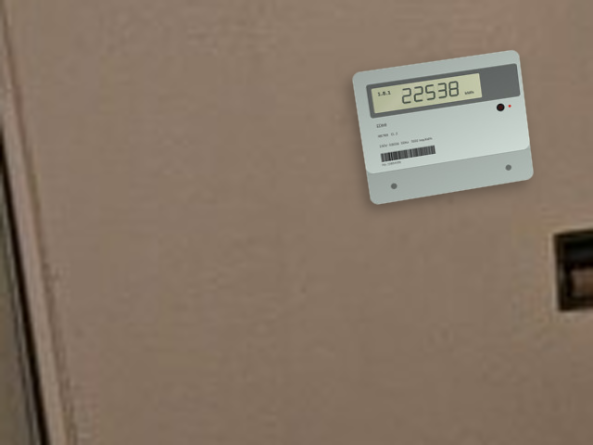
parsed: 22538 kWh
